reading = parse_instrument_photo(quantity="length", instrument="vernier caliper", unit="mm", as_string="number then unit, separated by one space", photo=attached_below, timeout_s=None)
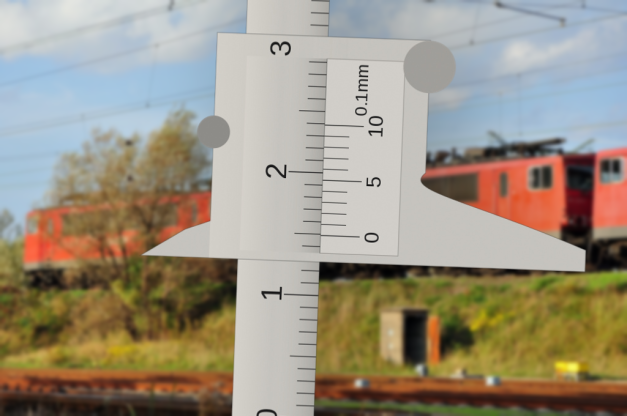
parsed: 14.9 mm
